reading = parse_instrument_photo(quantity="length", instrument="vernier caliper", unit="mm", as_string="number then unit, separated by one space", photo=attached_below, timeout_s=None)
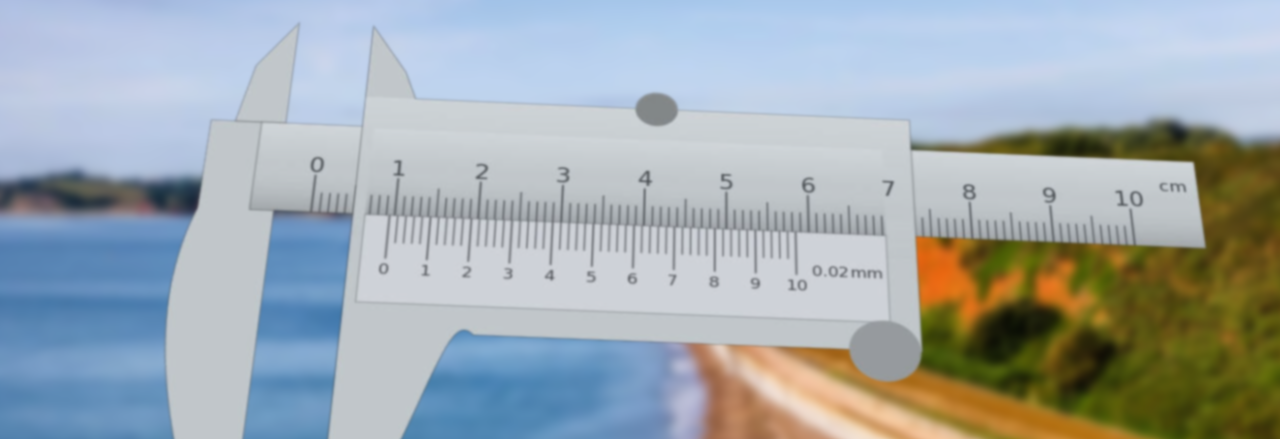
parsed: 9.4 mm
